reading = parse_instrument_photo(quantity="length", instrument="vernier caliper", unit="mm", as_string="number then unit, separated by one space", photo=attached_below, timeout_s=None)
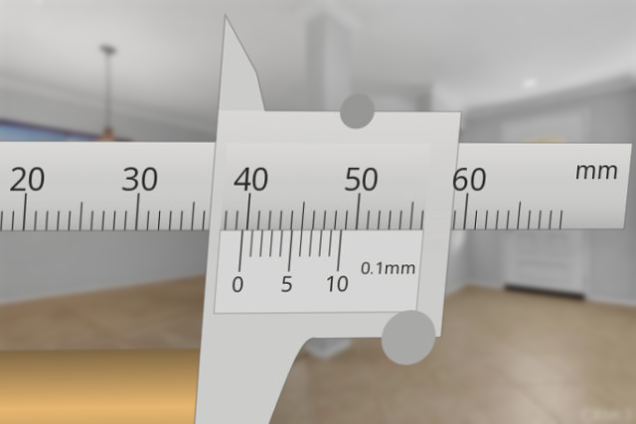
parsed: 39.6 mm
